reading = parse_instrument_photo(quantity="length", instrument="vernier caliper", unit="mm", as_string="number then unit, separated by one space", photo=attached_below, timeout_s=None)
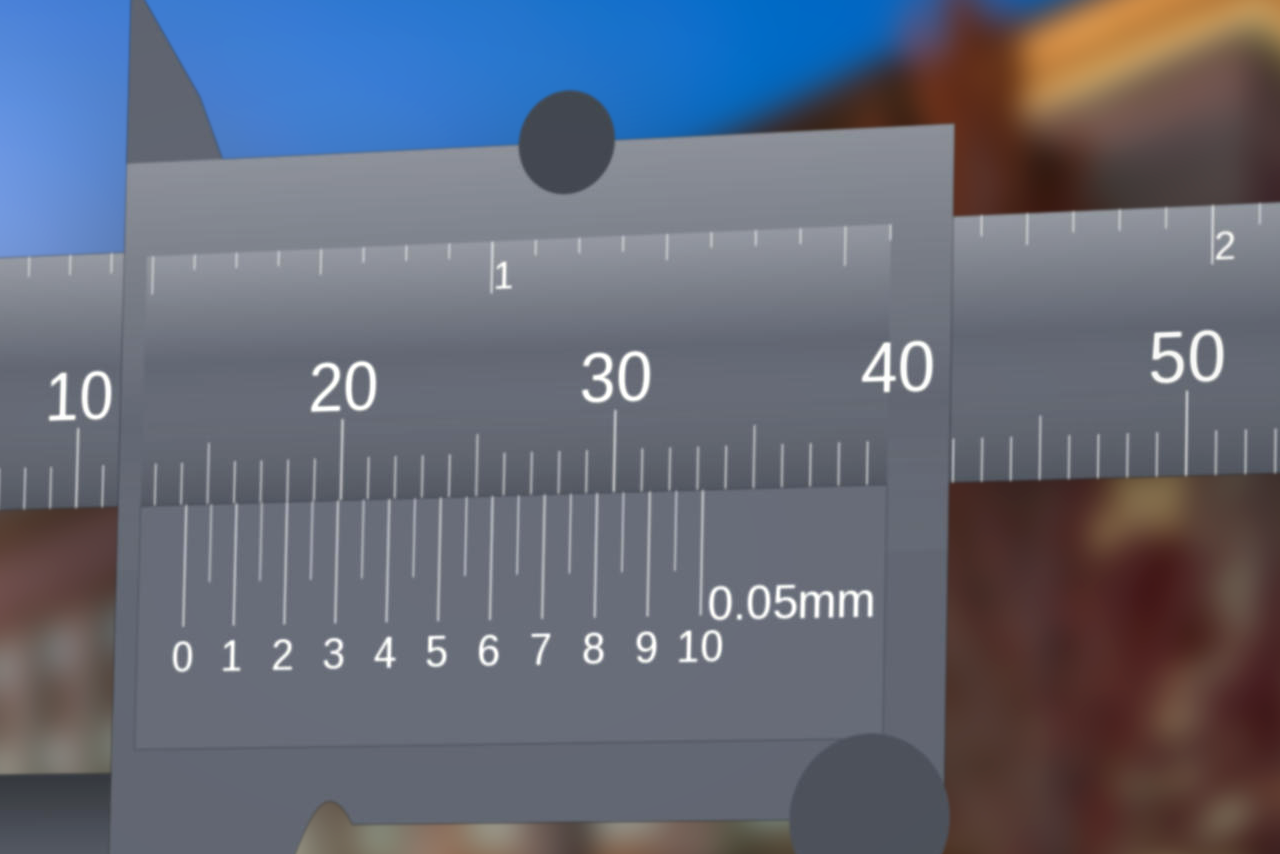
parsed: 14.2 mm
